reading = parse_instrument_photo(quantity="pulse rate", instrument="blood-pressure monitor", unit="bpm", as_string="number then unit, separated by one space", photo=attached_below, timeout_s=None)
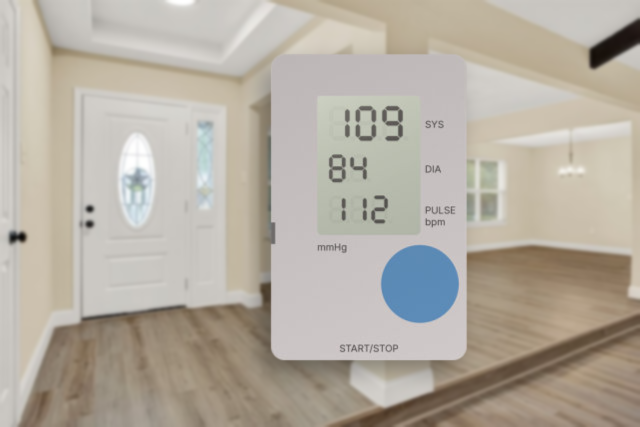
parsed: 112 bpm
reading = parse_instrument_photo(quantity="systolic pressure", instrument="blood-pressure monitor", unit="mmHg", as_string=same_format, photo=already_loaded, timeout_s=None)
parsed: 109 mmHg
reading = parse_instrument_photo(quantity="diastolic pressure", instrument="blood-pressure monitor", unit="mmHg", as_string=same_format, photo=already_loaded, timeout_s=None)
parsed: 84 mmHg
